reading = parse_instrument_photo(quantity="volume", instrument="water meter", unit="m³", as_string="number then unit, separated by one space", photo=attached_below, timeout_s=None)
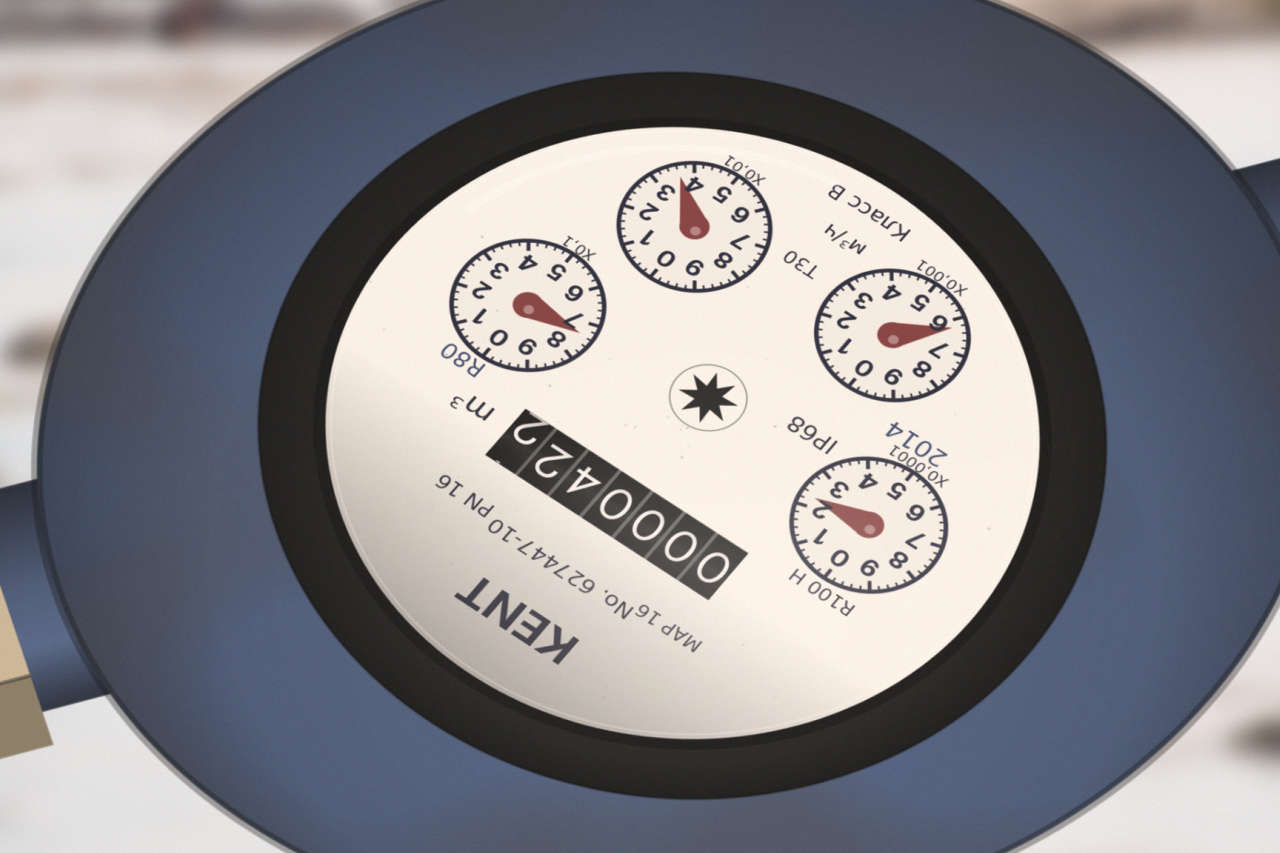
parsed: 421.7362 m³
